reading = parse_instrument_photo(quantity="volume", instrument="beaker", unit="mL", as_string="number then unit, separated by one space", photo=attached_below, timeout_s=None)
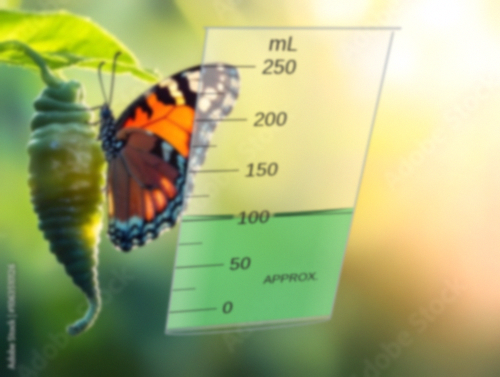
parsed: 100 mL
